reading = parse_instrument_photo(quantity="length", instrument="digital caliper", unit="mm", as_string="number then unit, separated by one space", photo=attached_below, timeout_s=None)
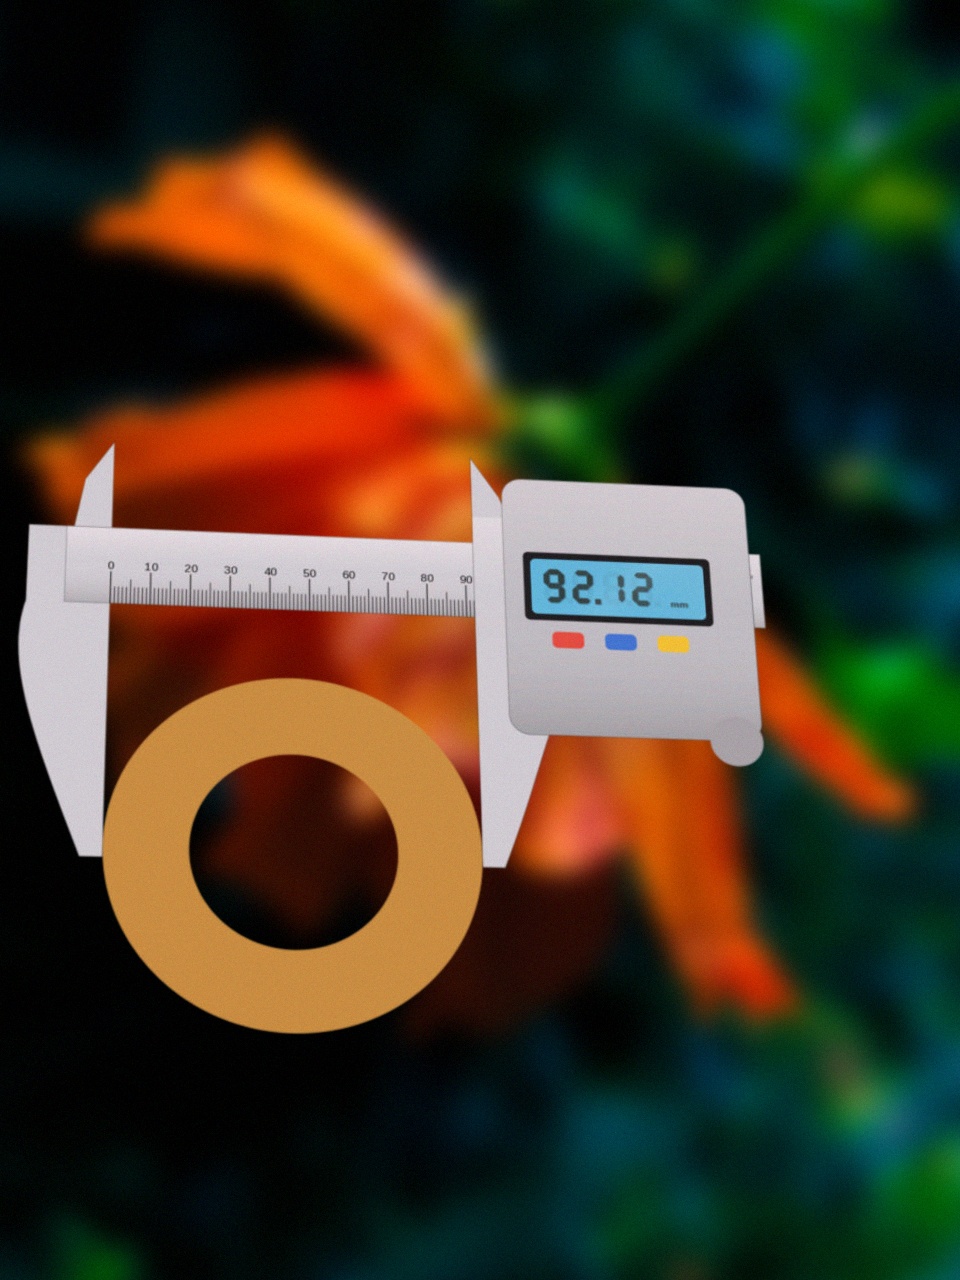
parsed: 92.12 mm
